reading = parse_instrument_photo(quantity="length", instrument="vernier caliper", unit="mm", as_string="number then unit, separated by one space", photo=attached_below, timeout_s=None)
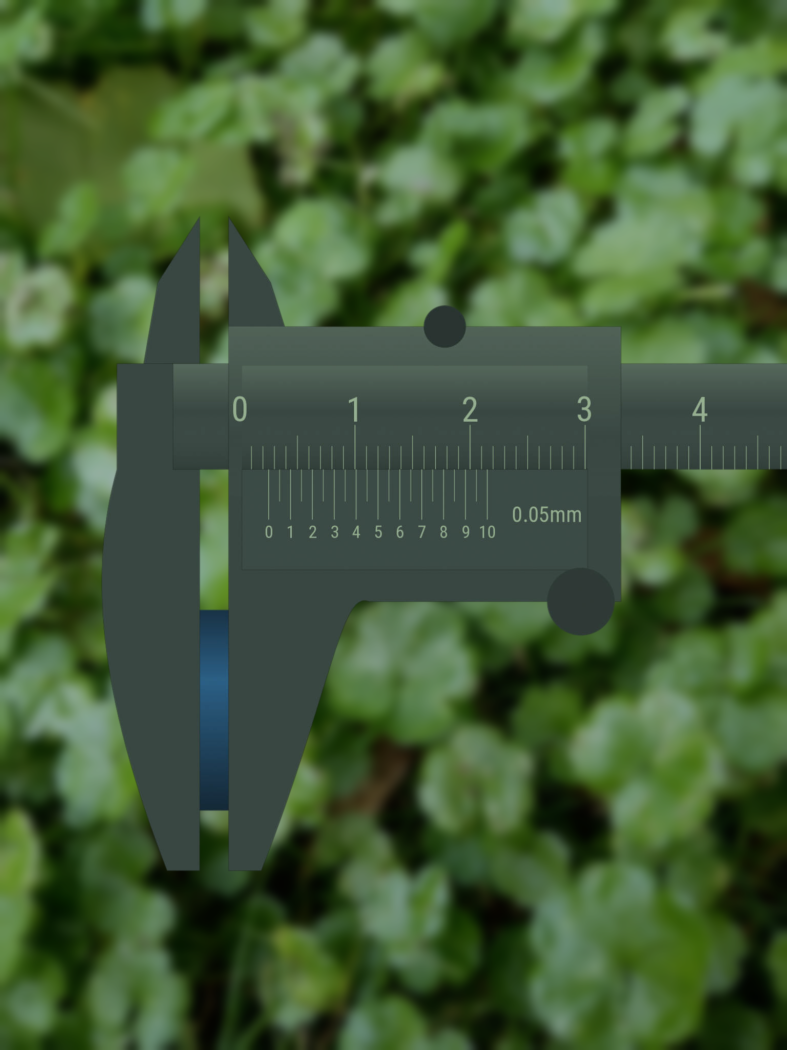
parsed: 2.5 mm
